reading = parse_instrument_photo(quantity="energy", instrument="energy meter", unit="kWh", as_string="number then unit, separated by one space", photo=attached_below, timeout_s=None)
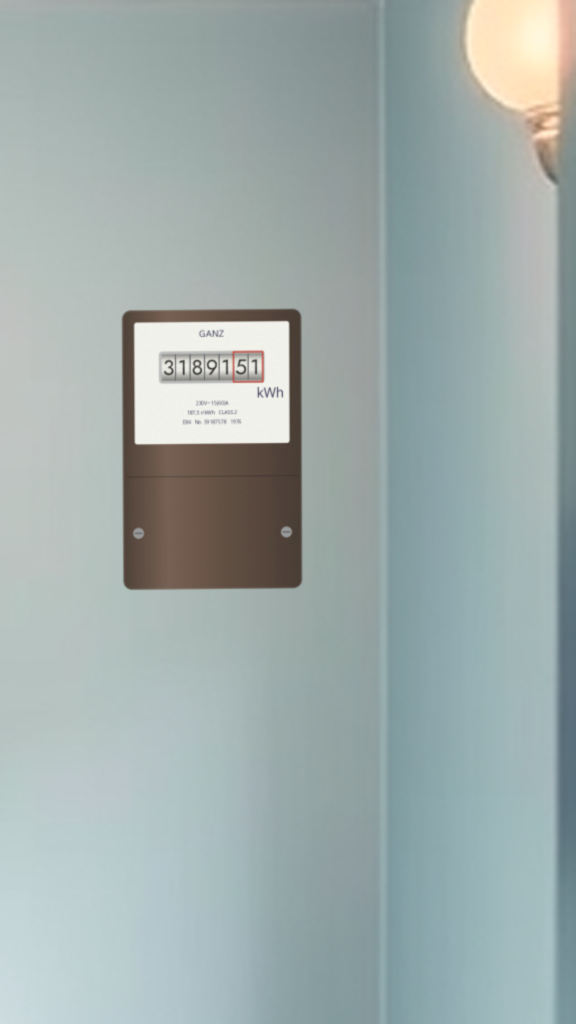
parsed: 31891.51 kWh
